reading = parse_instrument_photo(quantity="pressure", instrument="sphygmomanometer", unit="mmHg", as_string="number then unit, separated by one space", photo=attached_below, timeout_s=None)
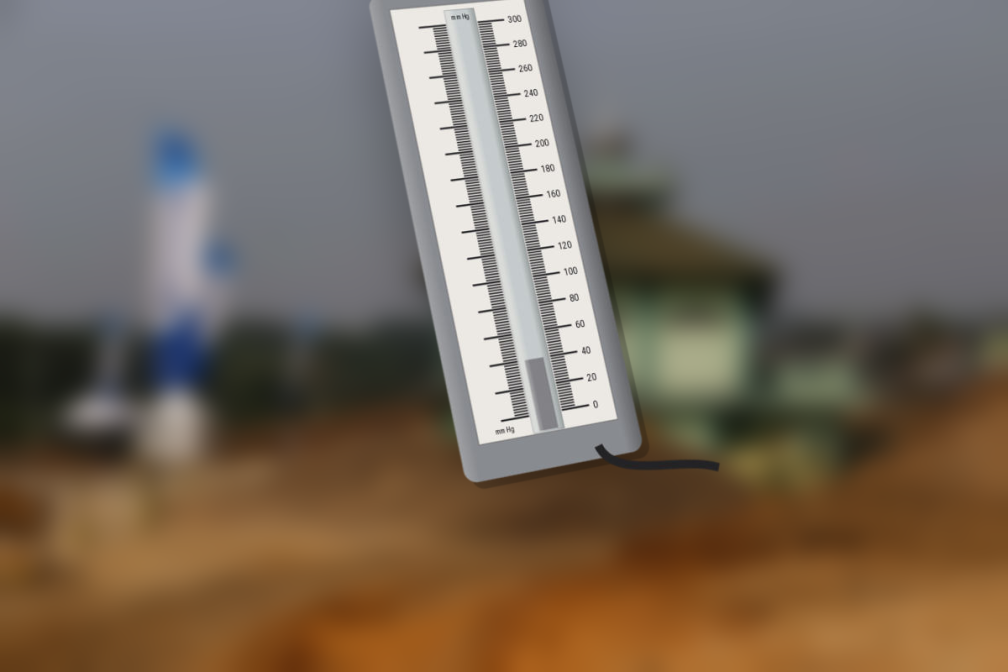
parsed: 40 mmHg
